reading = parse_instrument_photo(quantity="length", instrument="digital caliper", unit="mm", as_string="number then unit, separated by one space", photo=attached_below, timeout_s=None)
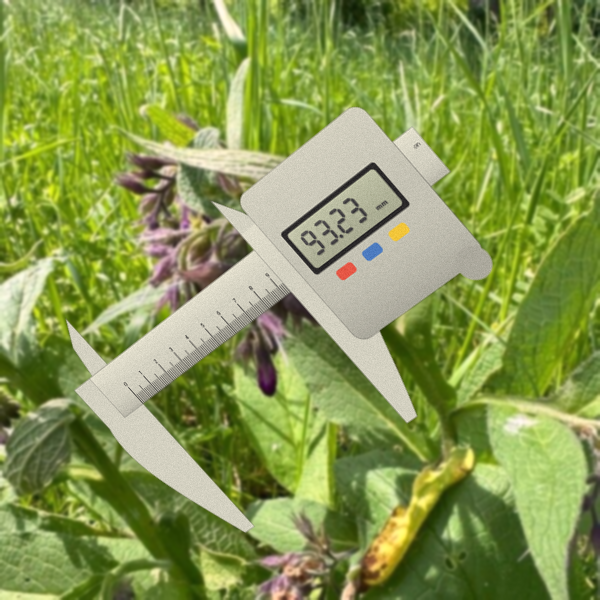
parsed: 93.23 mm
